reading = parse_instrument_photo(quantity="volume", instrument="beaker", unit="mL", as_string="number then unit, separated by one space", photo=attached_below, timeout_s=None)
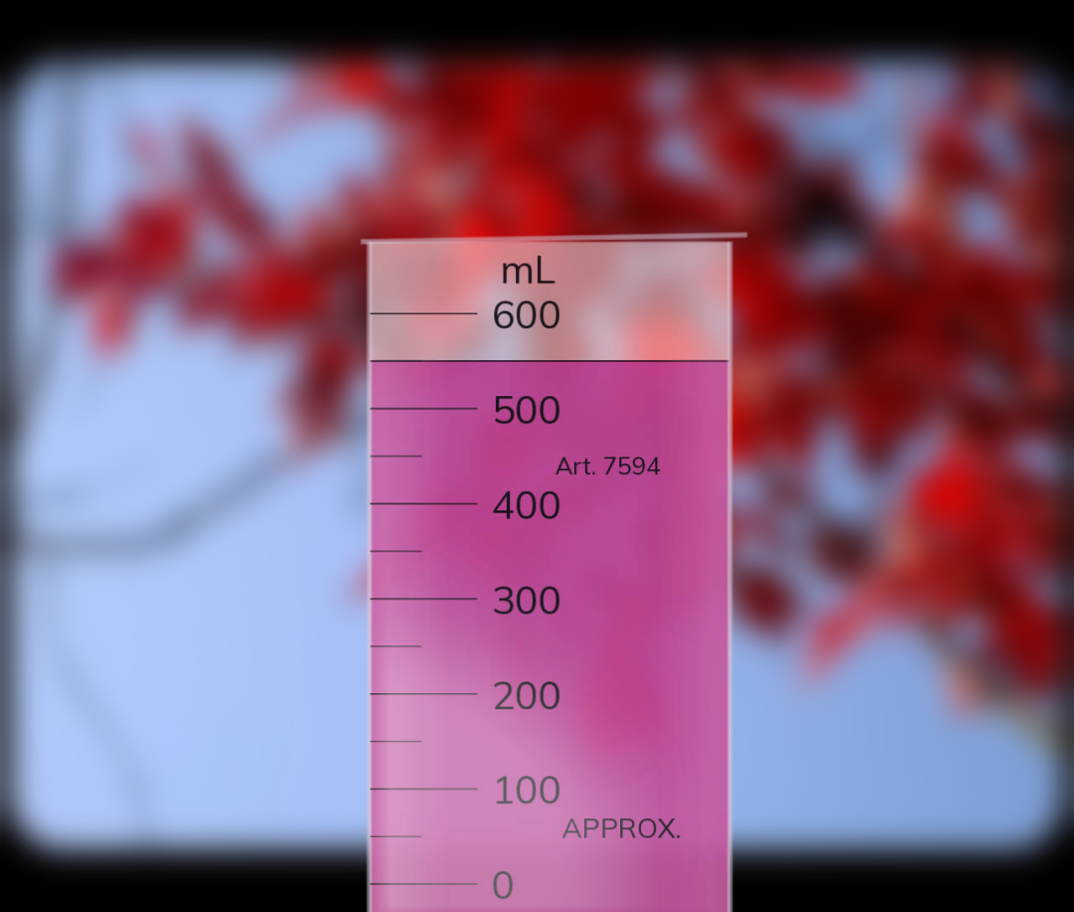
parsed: 550 mL
